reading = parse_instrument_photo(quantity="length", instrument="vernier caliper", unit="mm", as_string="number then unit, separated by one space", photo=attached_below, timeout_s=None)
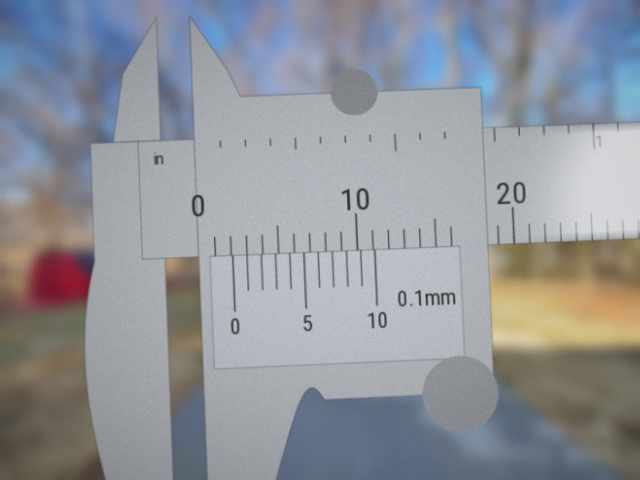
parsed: 2.1 mm
